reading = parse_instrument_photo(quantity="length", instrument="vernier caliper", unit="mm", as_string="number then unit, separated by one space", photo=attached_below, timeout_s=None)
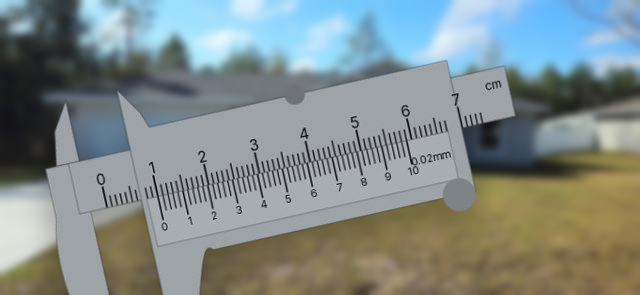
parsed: 10.0 mm
